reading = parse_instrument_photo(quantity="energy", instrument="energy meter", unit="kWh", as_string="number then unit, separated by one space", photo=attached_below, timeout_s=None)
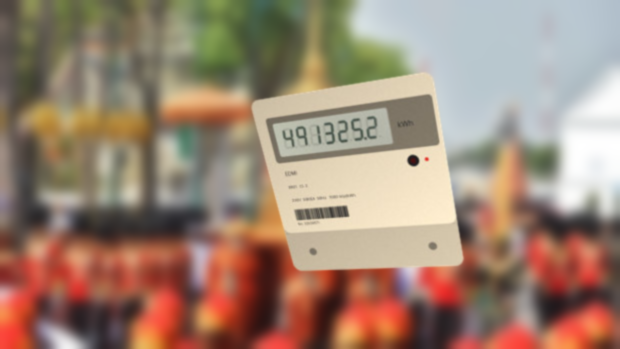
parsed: 491325.2 kWh
